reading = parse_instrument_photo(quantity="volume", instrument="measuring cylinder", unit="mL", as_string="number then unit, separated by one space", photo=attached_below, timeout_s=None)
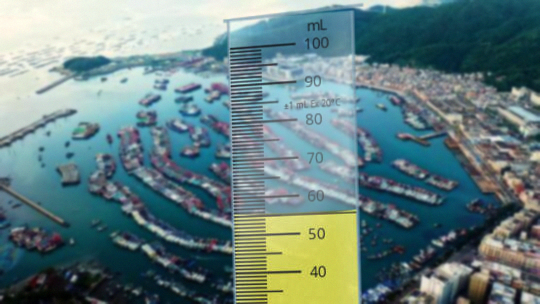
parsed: 55 mL
